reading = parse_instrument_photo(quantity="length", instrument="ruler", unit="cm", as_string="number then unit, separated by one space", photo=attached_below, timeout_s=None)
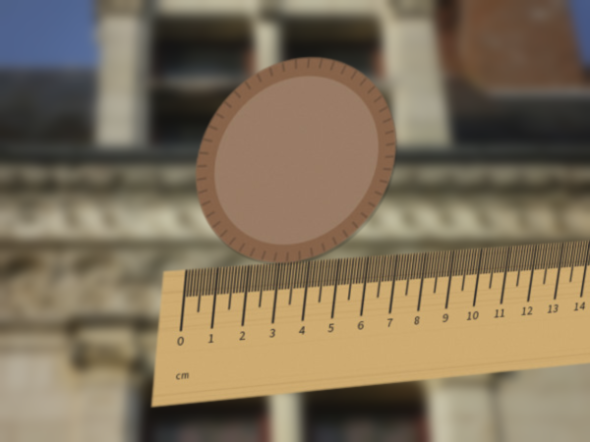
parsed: 6.5 cm
